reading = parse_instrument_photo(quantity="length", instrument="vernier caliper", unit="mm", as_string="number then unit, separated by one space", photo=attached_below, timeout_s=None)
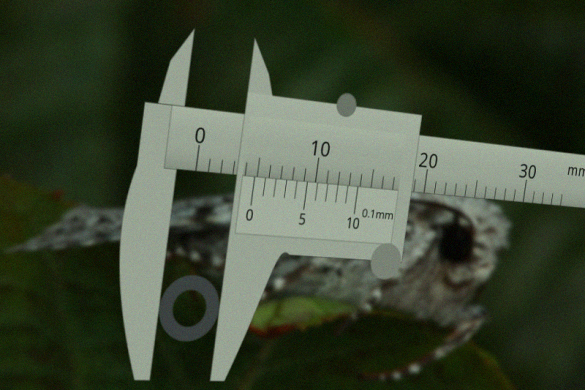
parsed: 4.8 mm
